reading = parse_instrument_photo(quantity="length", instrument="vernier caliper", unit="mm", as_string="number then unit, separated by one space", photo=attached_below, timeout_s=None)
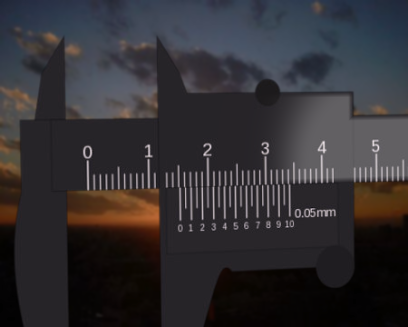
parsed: 15.2 mm
